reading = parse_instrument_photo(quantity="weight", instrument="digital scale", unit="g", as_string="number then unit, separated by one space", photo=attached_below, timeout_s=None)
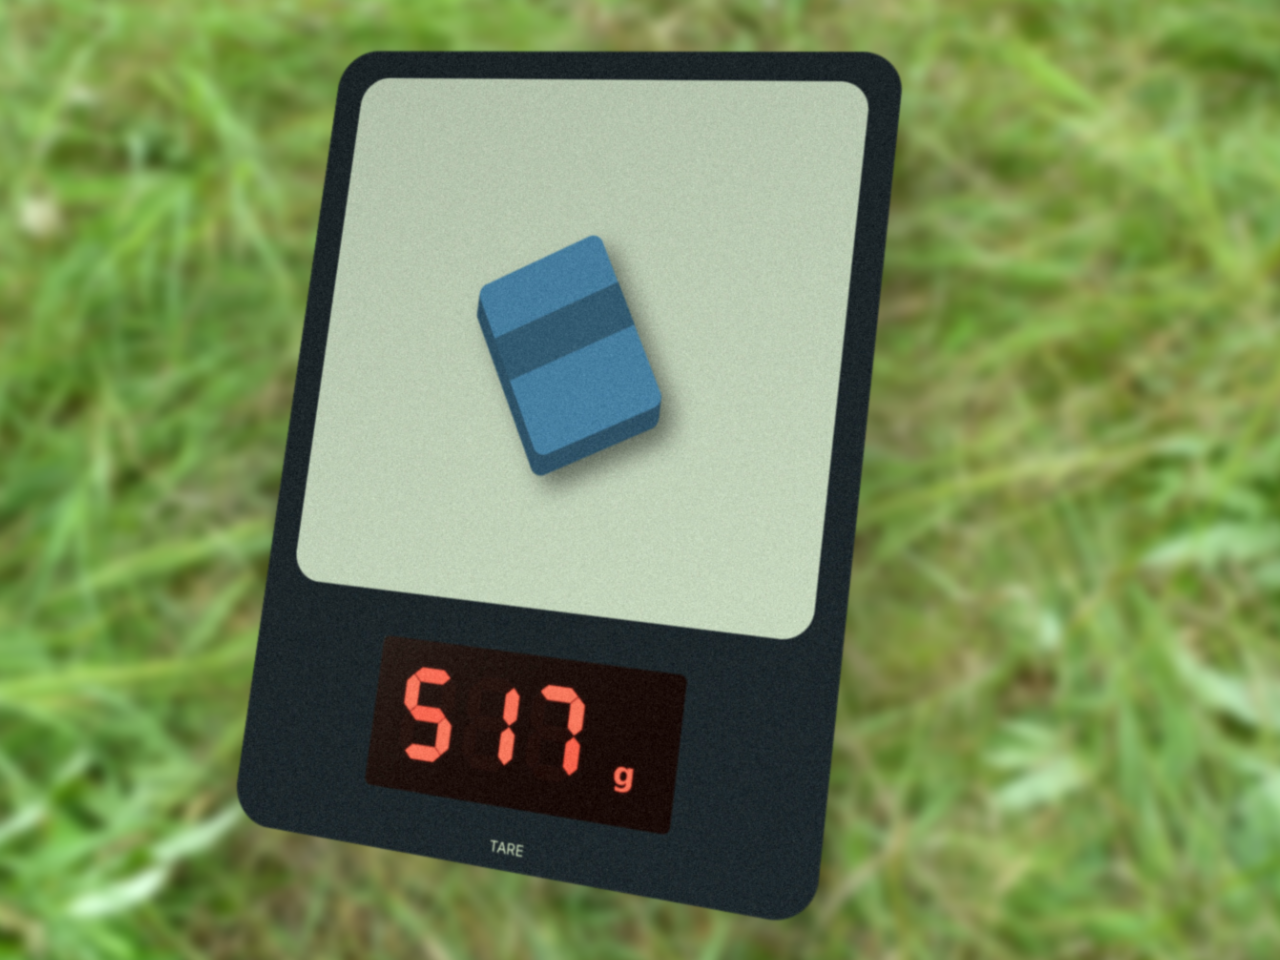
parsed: 517 g
